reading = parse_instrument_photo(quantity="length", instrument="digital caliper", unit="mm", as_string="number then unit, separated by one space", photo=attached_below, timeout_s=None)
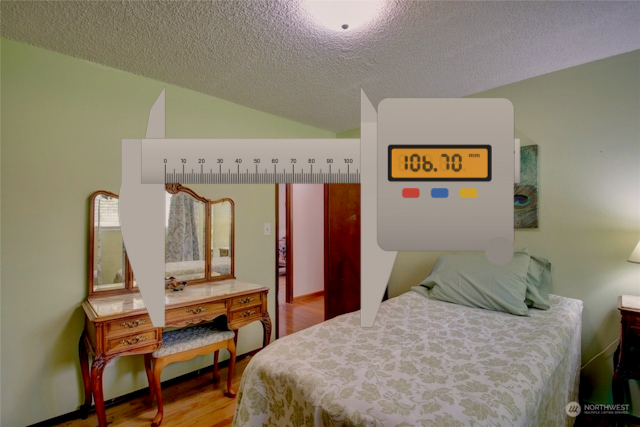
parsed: 106.70 mm
